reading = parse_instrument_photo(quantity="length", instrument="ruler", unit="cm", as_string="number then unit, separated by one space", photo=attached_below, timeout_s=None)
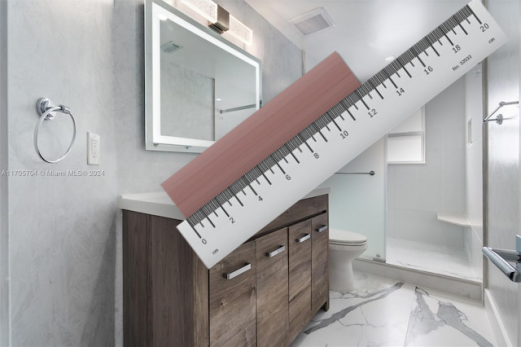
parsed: 12.5 cm
